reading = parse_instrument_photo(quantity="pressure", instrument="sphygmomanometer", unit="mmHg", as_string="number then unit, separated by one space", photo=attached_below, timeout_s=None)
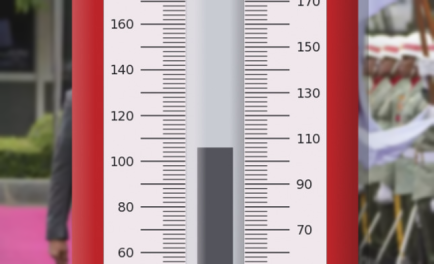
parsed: 106 mmHg
